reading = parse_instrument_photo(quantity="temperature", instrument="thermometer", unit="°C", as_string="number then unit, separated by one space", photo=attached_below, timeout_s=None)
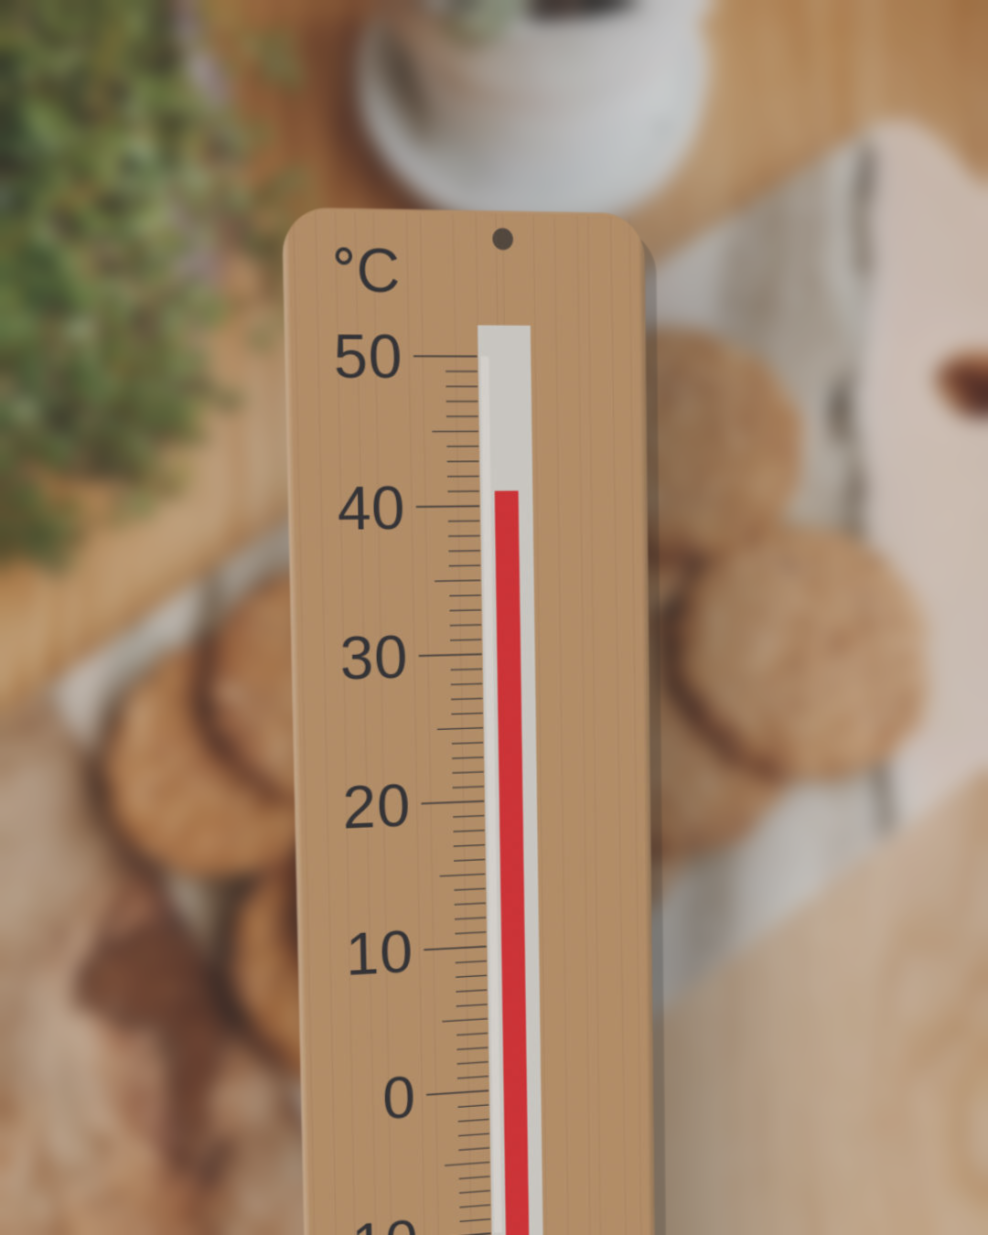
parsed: 41 °C
